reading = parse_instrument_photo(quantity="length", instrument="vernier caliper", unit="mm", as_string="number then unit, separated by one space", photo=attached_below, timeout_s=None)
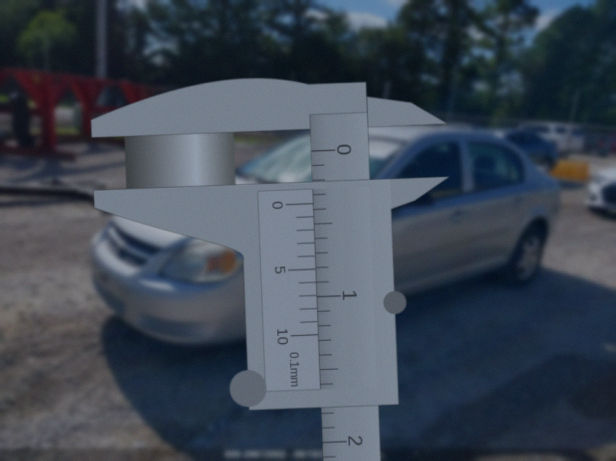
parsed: 3.6 mm
